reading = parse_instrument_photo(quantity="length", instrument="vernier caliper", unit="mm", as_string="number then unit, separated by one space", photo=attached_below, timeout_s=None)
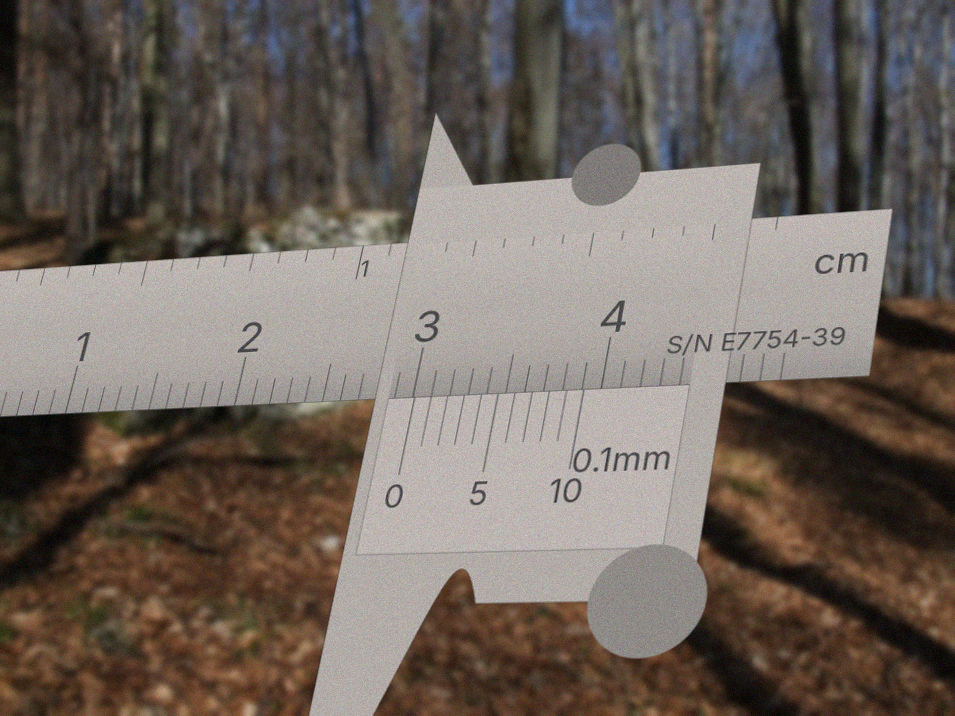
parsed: 30.1 mm
